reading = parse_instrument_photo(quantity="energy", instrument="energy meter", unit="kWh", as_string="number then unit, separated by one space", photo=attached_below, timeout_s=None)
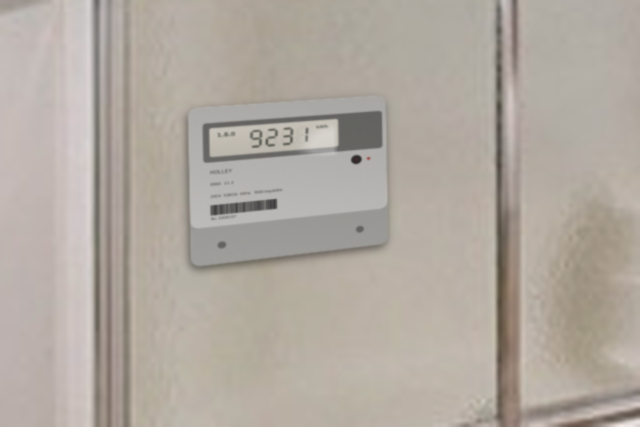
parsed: 9231 kWh
